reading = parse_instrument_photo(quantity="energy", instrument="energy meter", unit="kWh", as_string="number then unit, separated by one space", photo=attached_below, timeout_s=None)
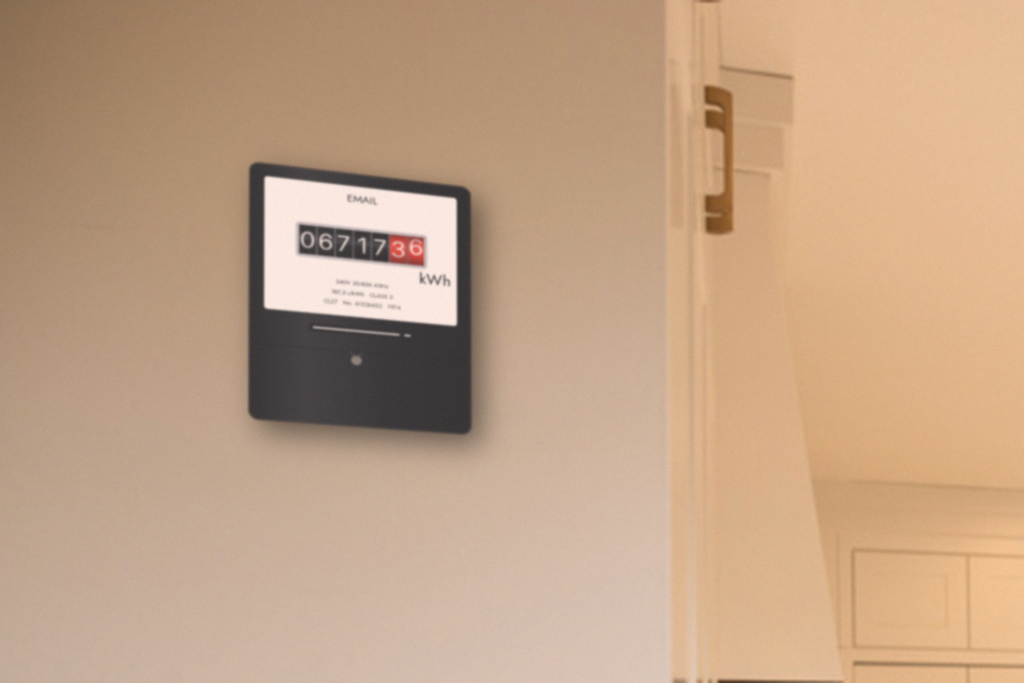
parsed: 6717.36 kWh
